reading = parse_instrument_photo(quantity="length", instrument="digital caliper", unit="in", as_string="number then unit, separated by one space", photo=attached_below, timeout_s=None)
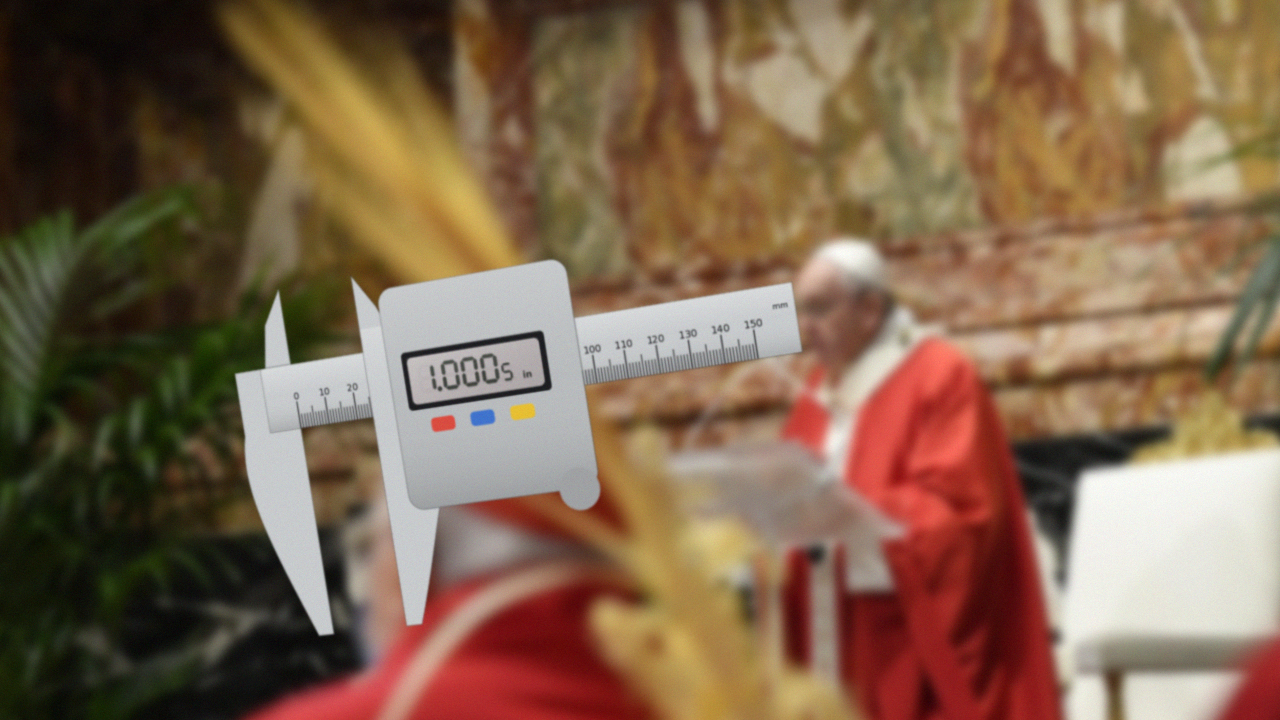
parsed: 1.0005 in
